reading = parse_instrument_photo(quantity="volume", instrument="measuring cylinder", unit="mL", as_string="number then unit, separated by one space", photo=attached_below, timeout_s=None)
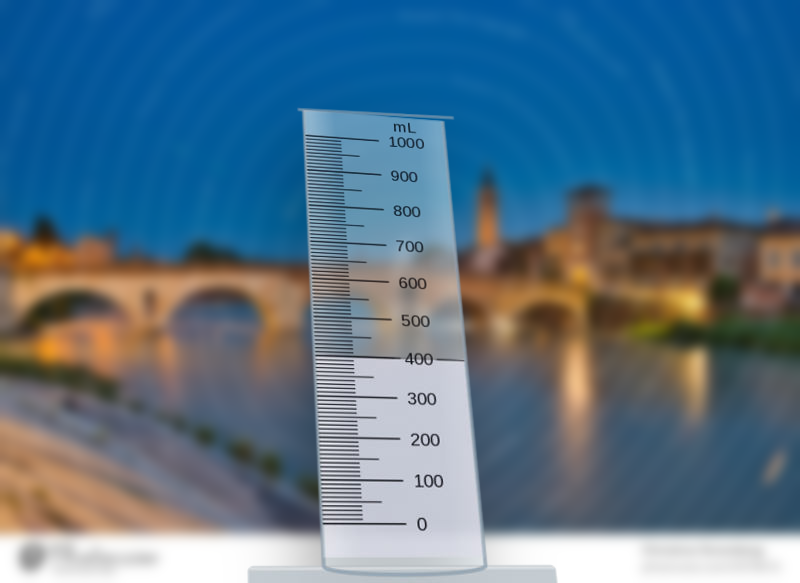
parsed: 400 mL
